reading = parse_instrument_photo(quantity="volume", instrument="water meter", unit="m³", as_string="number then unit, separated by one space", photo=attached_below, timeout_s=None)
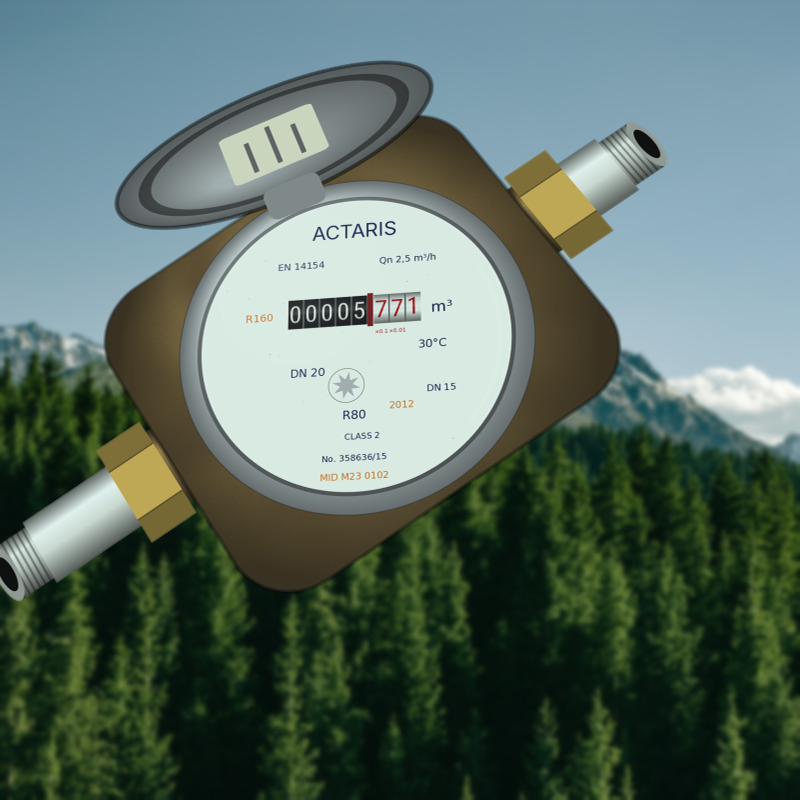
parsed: 5.771 m³
